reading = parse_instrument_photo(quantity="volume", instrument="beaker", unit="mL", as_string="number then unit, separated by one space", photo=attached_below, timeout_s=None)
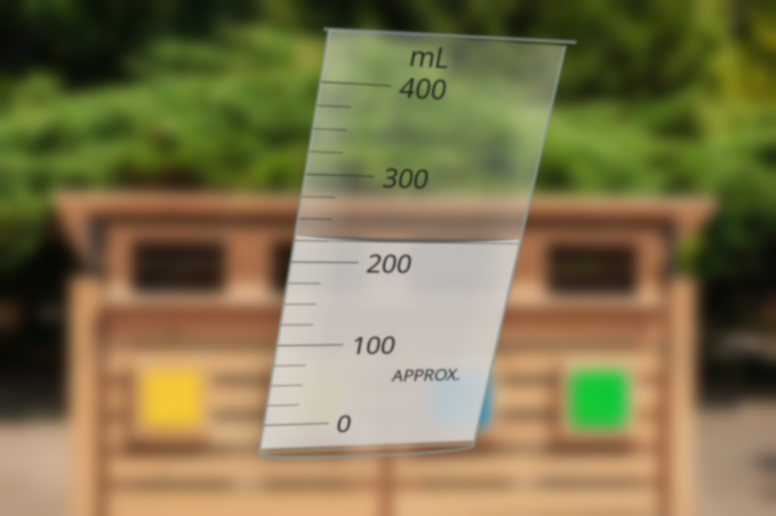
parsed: 225 mL
